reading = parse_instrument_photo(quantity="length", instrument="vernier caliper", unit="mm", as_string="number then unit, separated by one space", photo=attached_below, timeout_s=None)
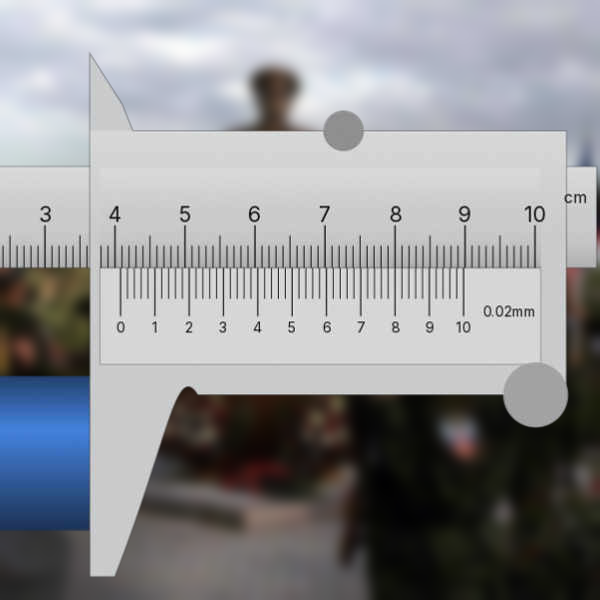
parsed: 40.8 mm
